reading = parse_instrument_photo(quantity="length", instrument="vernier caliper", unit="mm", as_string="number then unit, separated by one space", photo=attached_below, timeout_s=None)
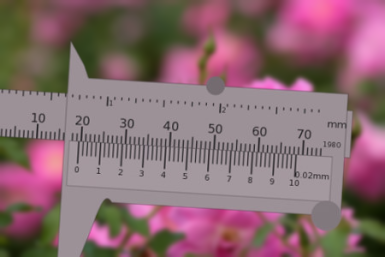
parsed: 19.5 mm
